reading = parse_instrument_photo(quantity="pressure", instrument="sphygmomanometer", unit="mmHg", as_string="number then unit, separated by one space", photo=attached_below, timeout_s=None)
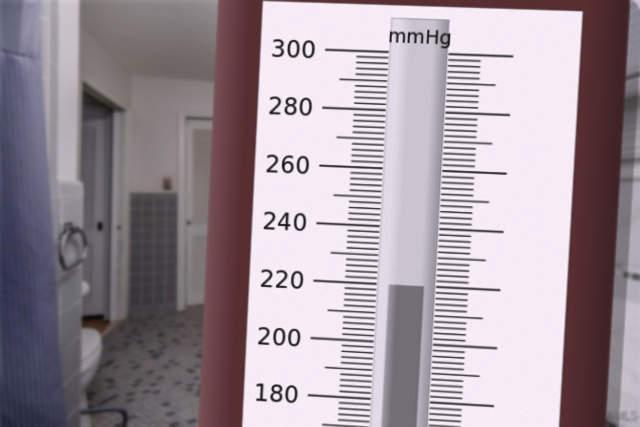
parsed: 220 mmHg
